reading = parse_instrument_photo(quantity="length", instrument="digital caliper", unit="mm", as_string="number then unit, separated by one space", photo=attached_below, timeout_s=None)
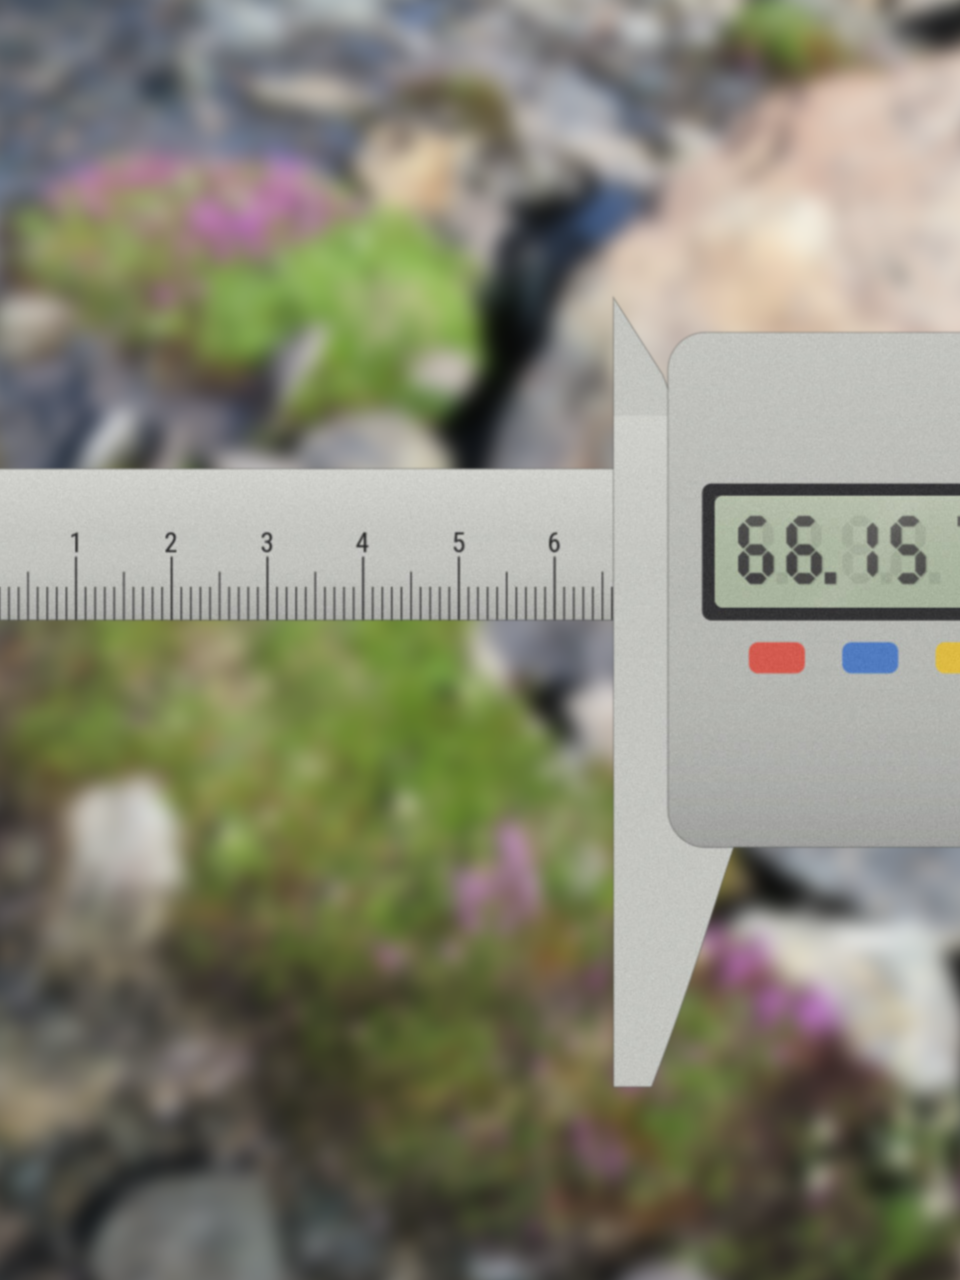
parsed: 66.15 mm
